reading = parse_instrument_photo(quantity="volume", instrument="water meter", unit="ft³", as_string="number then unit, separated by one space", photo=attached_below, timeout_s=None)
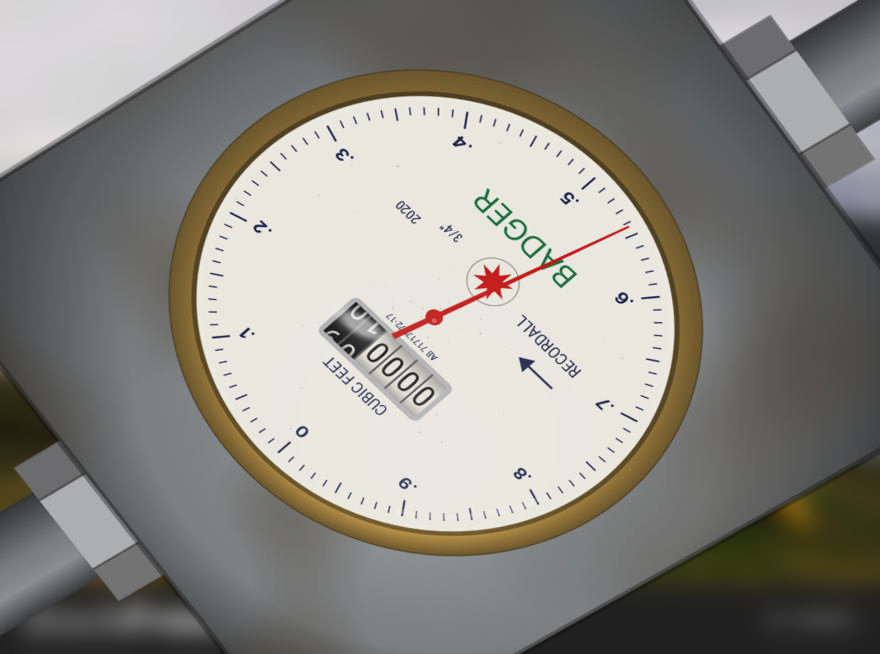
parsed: 9.54 ft³
